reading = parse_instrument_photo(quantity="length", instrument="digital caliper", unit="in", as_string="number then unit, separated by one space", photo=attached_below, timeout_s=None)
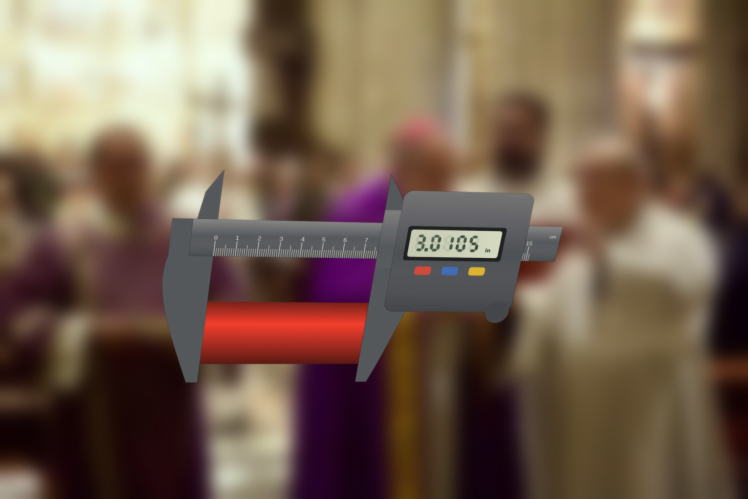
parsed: 3.0105 in
